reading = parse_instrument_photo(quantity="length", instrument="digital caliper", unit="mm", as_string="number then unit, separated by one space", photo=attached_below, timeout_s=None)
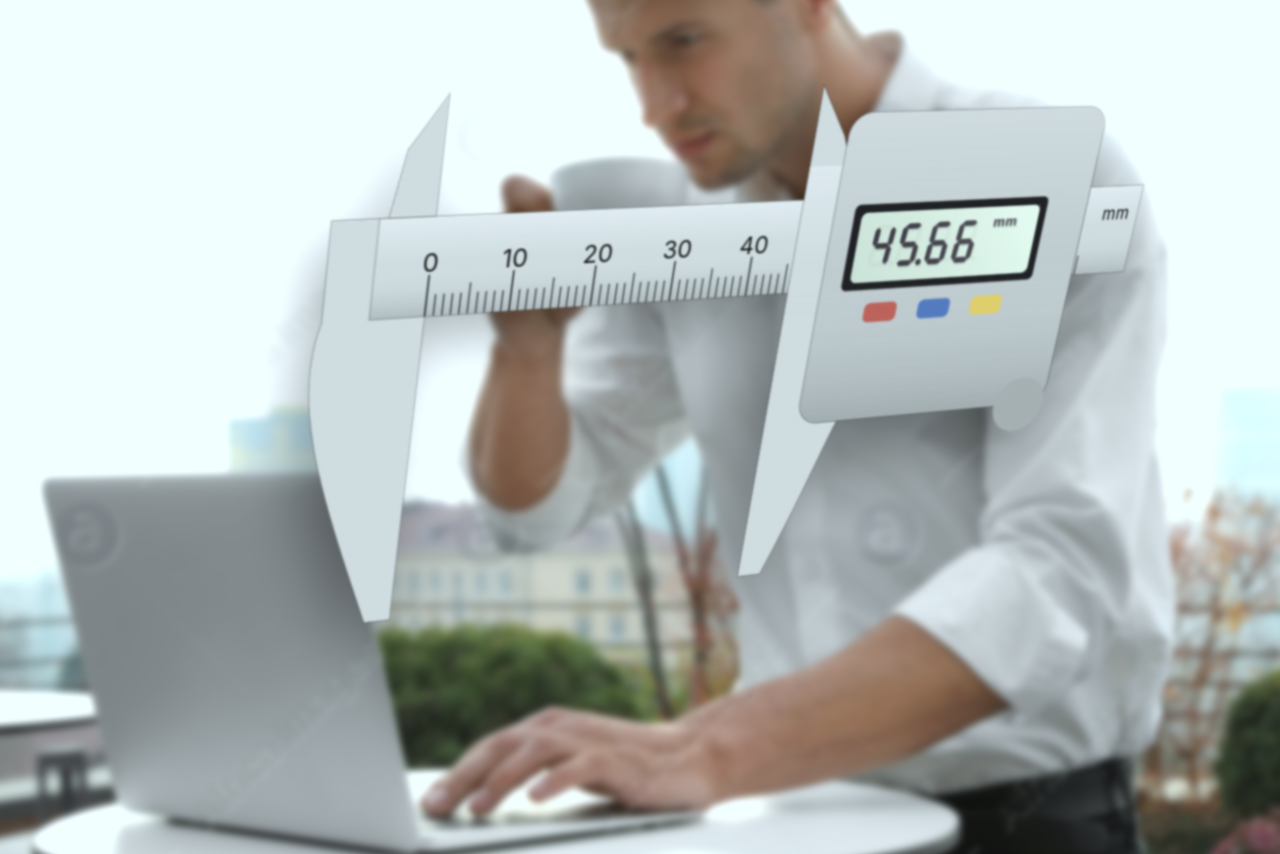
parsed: 45.66 mm
